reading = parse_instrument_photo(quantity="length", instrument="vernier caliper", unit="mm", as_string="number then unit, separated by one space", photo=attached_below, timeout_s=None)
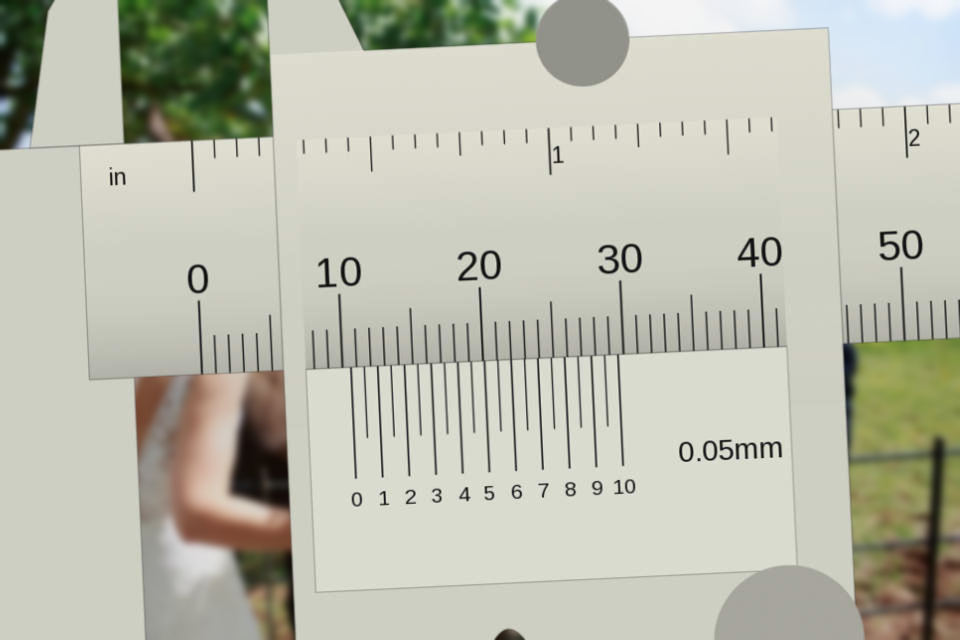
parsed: 10.6 mm
